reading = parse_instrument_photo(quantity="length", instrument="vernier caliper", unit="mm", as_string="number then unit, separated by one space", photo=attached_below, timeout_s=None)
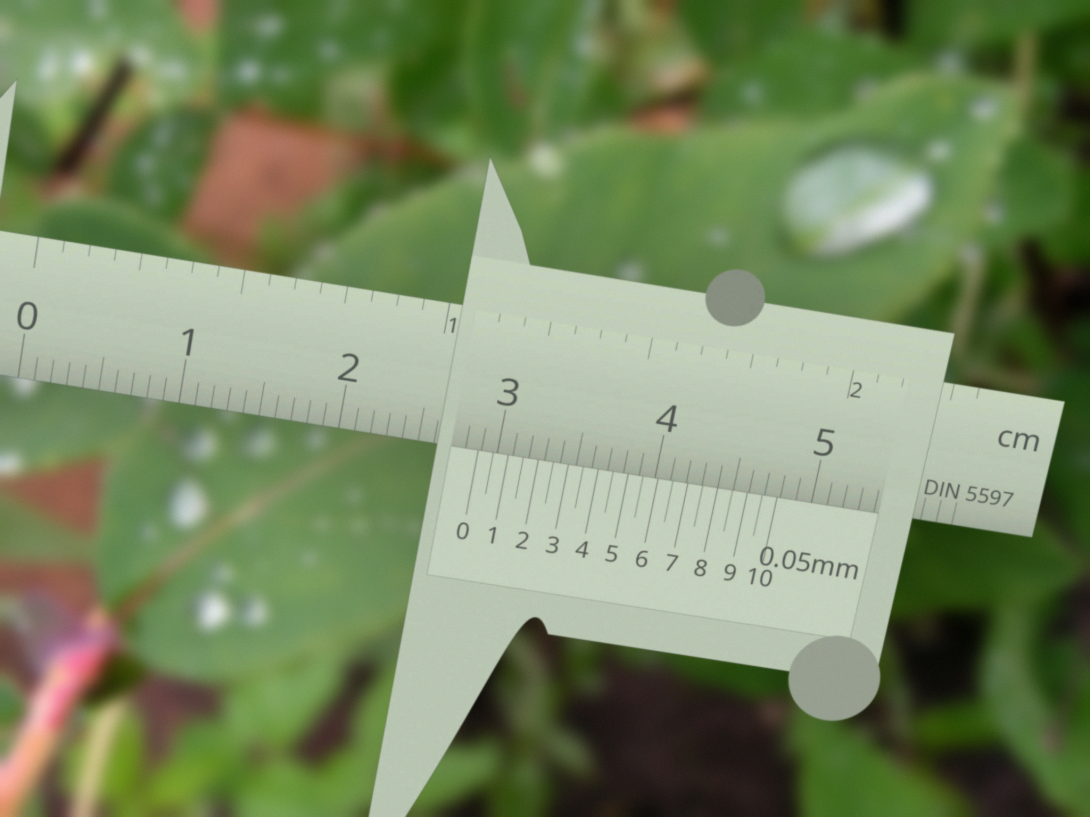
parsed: 28.8 mm
